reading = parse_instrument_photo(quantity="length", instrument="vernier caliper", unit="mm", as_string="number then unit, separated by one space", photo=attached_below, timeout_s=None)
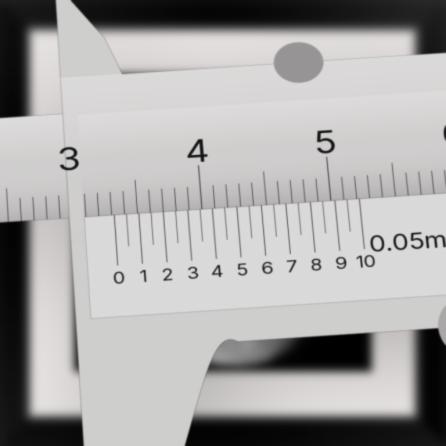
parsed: 33.2 mm
